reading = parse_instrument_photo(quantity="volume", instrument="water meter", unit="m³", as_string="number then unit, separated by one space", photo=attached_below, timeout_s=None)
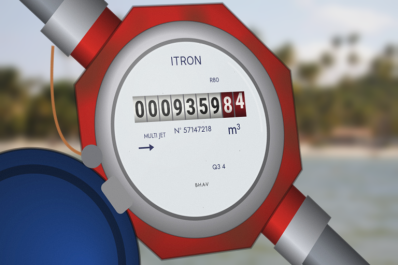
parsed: 9359.84 m³
